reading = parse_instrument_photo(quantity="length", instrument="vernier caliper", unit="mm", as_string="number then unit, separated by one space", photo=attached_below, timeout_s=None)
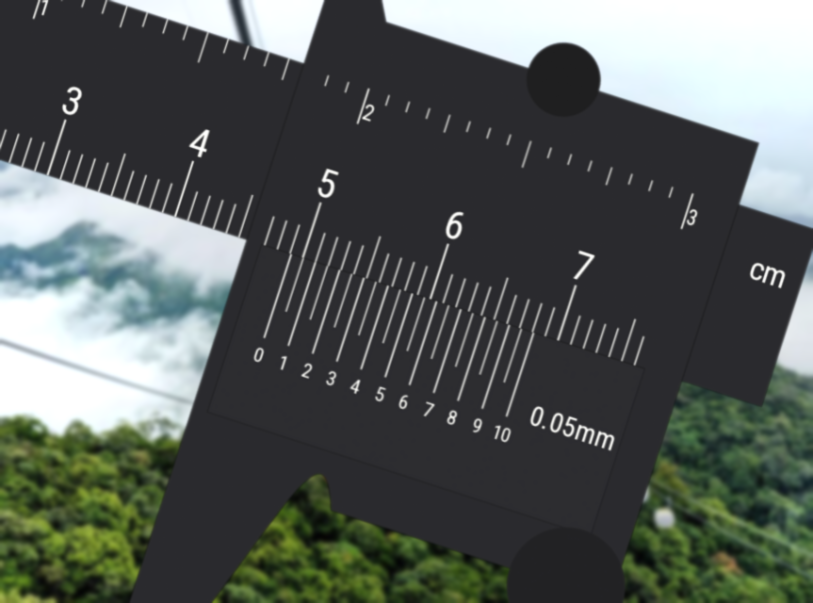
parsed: 49.1 mm
